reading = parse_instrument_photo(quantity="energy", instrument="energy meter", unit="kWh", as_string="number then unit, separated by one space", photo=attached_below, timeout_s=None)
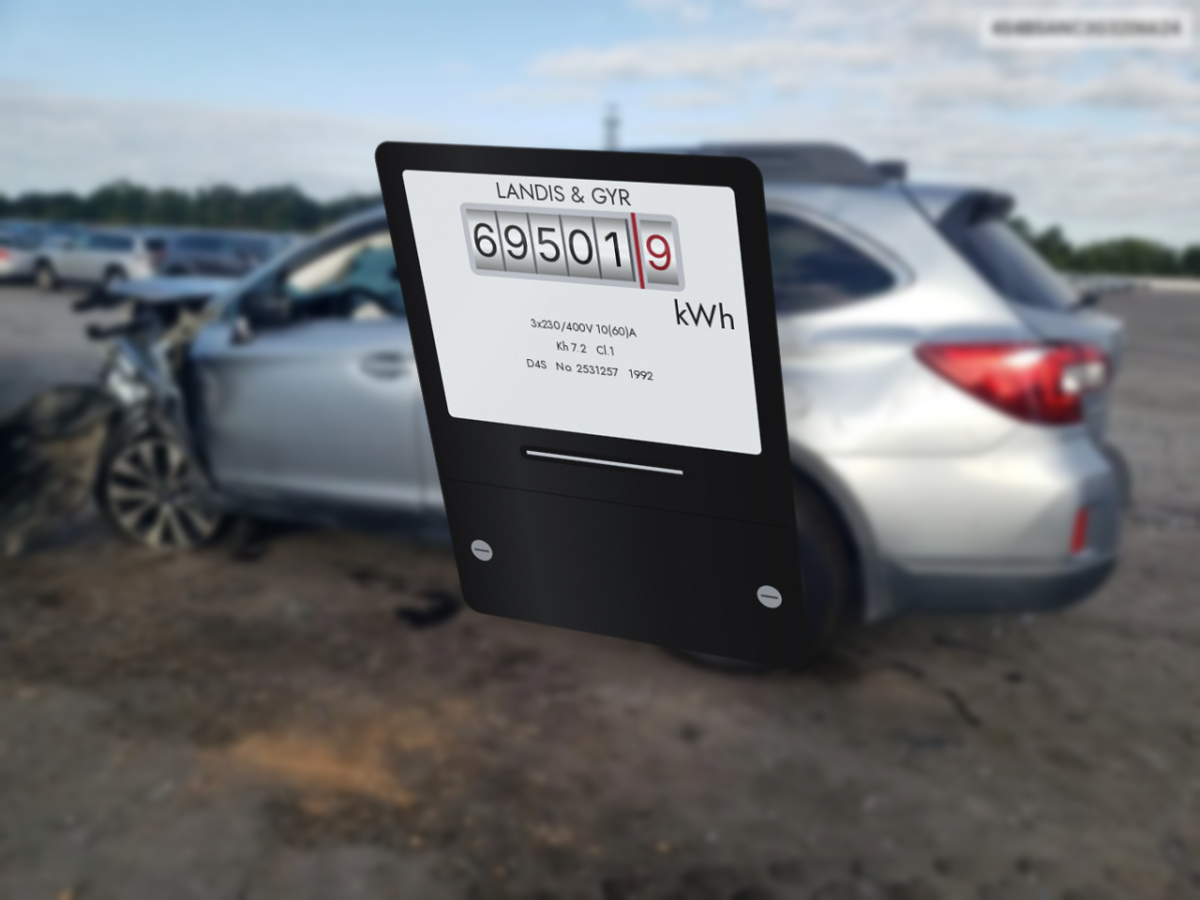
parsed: 69501.9 kWh
